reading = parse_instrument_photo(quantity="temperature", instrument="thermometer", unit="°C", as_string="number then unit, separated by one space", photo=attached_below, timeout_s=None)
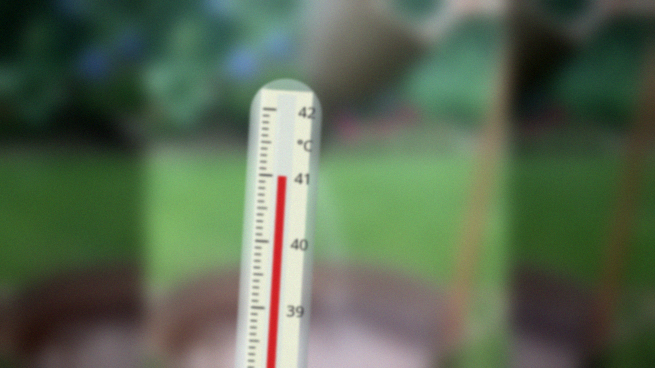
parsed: 41 °C
